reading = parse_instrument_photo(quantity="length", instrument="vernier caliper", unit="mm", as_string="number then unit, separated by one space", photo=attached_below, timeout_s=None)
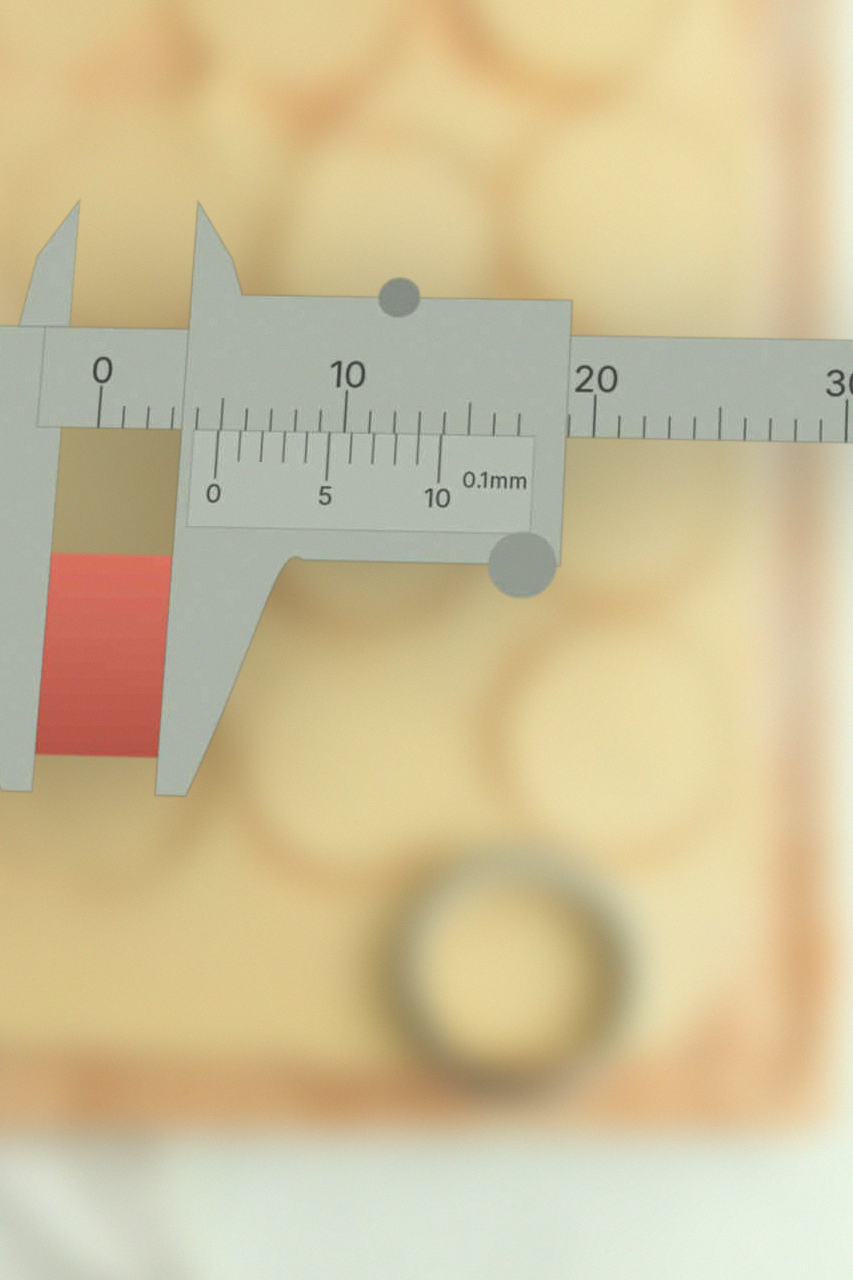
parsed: 4.9 mm
